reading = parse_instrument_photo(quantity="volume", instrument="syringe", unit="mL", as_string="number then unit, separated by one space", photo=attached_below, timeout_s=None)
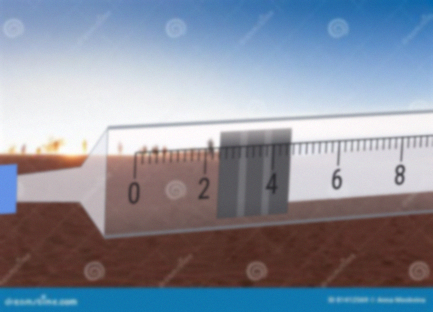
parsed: 2.4 mL
